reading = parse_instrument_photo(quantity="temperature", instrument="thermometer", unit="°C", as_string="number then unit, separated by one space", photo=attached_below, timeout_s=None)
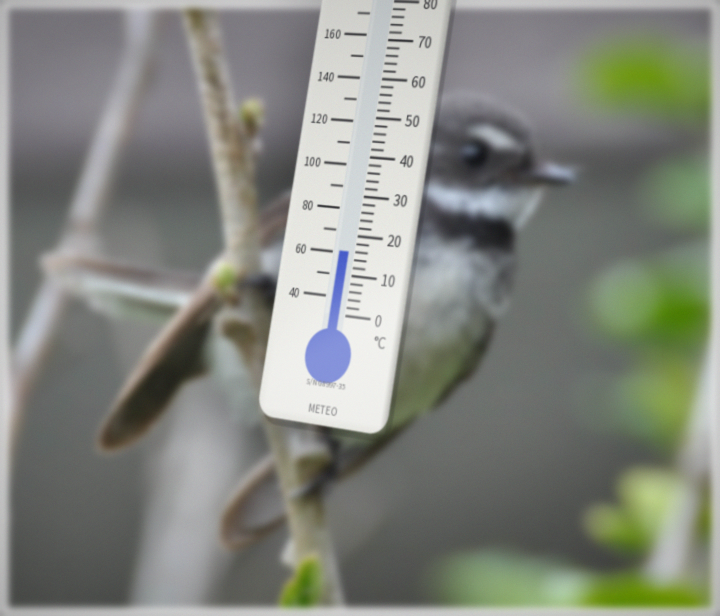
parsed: 16 °C
